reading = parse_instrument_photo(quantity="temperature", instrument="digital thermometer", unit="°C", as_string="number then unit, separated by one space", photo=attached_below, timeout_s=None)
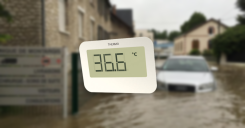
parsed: 36.6 °C
